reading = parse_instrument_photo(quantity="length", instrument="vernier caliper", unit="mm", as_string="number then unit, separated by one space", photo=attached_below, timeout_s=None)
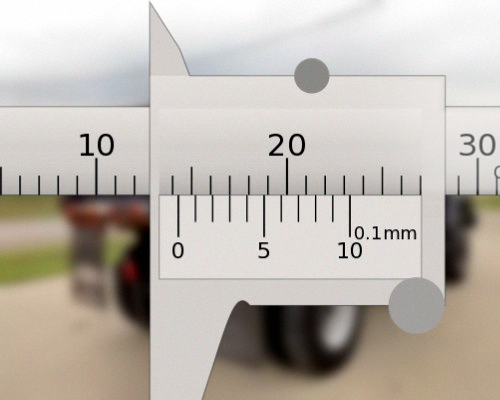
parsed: 14.3 mm
